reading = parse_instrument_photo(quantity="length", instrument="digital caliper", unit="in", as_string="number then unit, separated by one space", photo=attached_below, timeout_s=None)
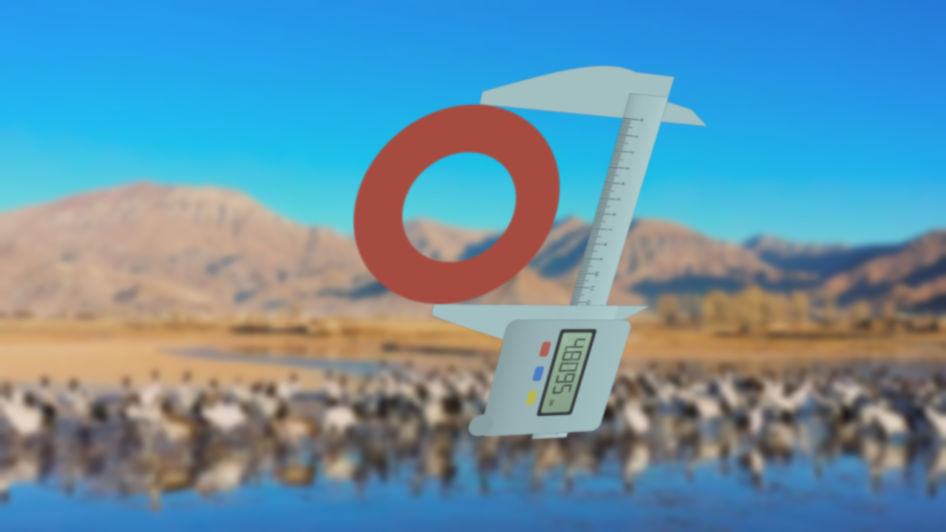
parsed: 4.8095 in
